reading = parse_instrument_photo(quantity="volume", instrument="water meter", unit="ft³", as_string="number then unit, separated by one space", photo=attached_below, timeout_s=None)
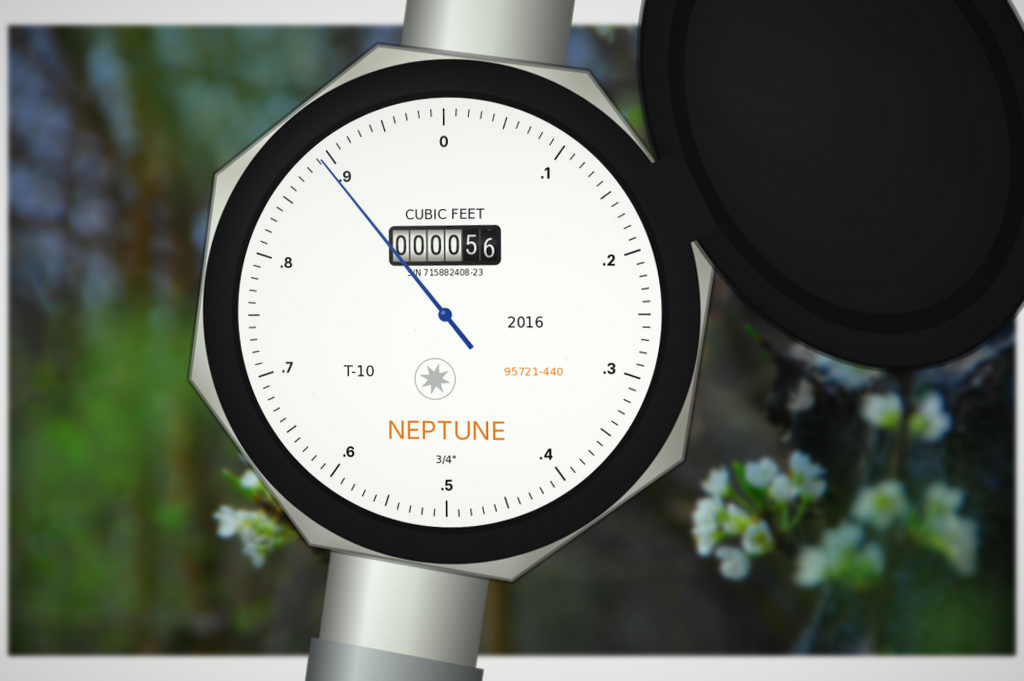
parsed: 55.89 ft³
